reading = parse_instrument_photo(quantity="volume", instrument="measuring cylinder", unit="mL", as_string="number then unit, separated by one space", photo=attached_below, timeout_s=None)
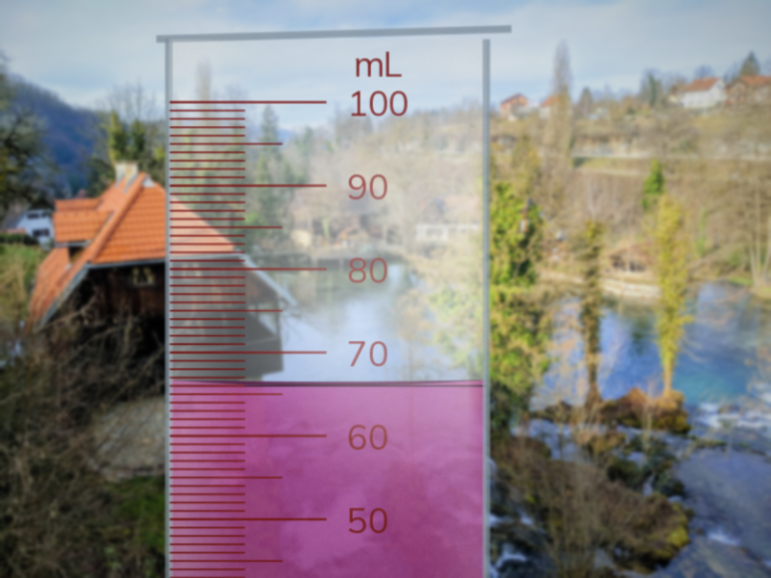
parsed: 66 mL
